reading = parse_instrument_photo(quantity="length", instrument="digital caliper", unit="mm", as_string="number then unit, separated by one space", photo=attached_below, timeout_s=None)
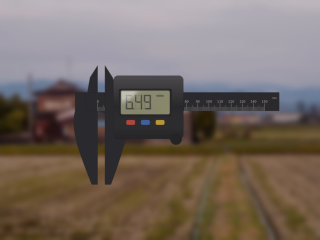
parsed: 6.49 mm
